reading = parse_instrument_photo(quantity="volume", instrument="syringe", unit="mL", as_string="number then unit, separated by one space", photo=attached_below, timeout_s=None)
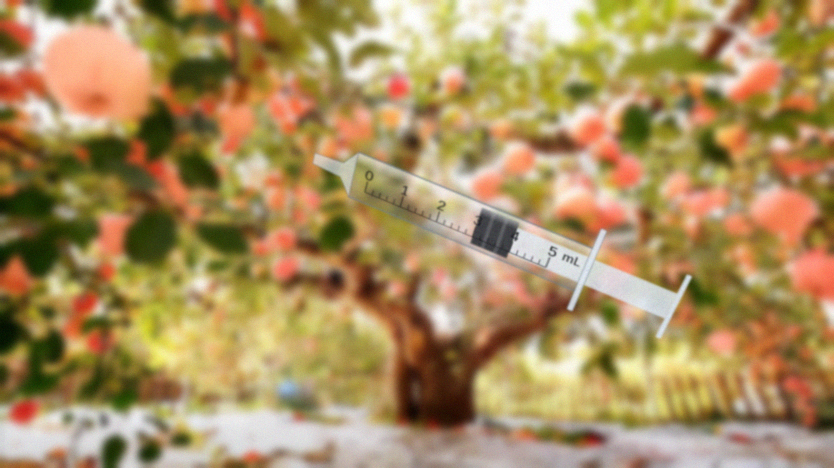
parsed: 3 mL
